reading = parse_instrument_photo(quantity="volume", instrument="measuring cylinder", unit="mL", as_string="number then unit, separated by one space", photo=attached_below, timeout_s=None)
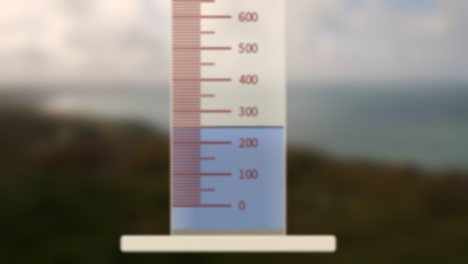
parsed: 250 mL
